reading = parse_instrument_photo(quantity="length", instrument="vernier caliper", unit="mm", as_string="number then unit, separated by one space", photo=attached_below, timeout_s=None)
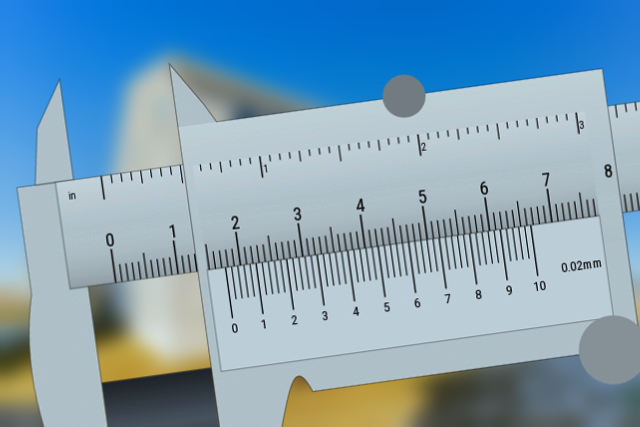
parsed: 17.6 mm
